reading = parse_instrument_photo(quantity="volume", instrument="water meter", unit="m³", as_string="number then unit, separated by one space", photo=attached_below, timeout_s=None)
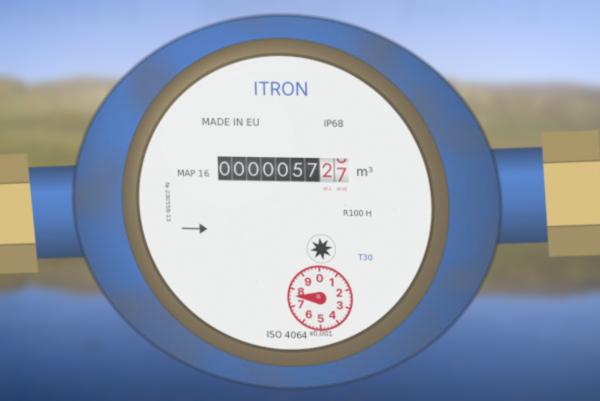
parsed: 57.267 m³
